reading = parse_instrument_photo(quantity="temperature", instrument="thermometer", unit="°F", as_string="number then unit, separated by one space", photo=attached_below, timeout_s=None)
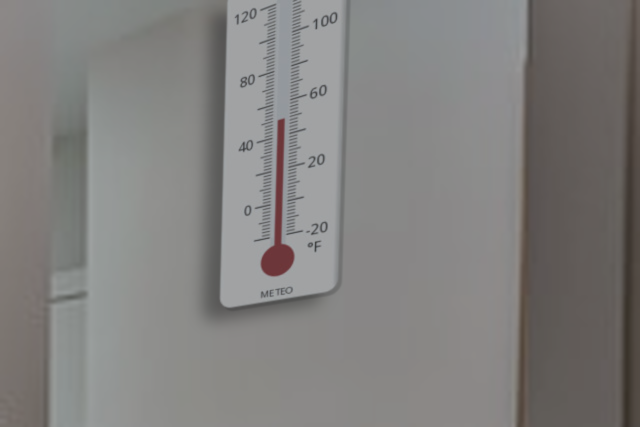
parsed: 50 °F
